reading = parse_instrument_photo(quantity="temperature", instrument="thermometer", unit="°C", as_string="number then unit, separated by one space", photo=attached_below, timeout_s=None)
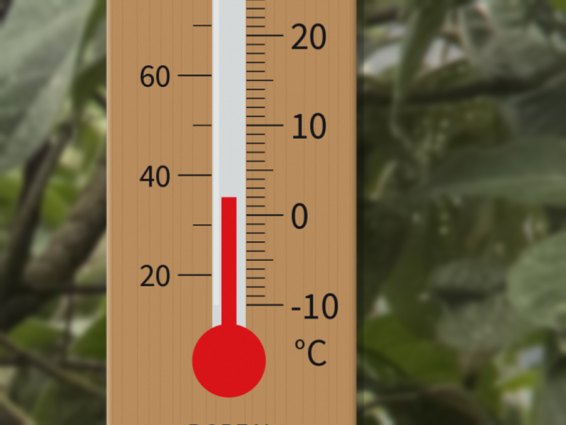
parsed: 2 °C
